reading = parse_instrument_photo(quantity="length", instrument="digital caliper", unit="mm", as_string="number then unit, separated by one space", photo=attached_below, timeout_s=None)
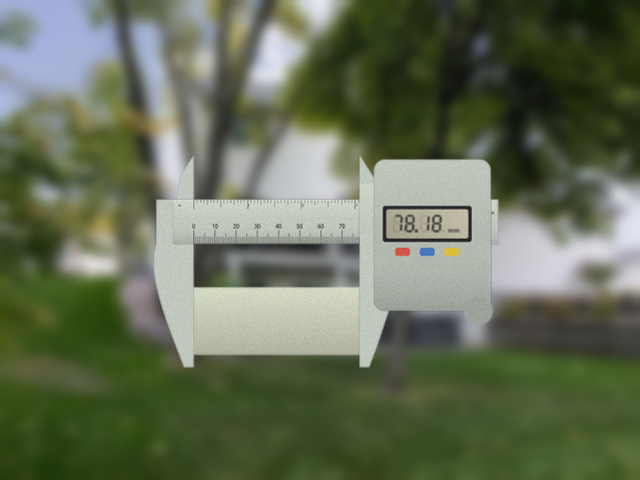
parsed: 78.18 mm
